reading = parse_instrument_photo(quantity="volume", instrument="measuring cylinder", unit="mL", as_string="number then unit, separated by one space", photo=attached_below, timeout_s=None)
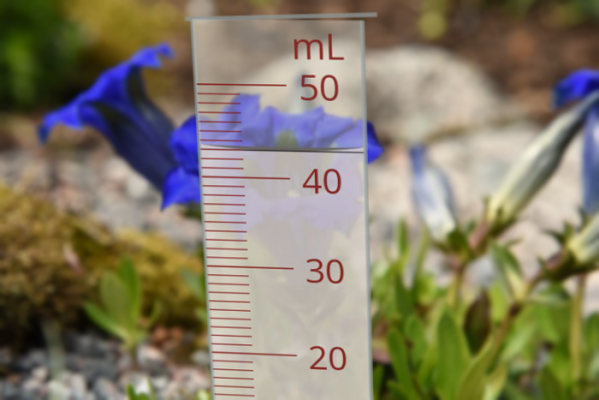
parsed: 43 mL
